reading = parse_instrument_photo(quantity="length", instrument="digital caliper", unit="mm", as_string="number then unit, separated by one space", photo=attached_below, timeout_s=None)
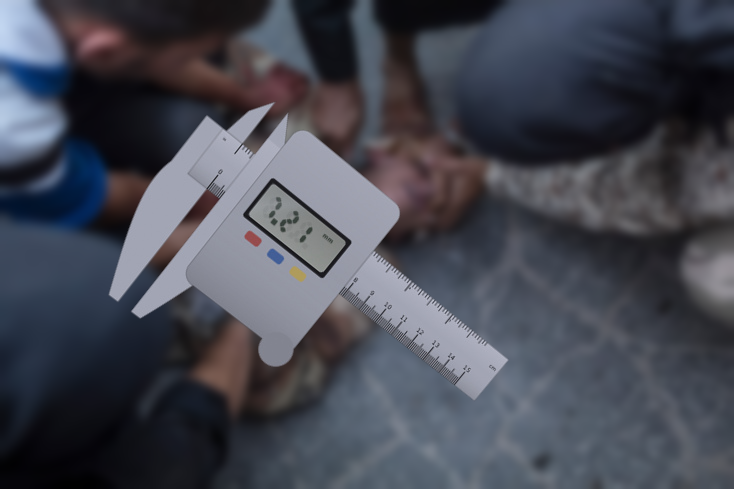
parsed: 7.21 mm
